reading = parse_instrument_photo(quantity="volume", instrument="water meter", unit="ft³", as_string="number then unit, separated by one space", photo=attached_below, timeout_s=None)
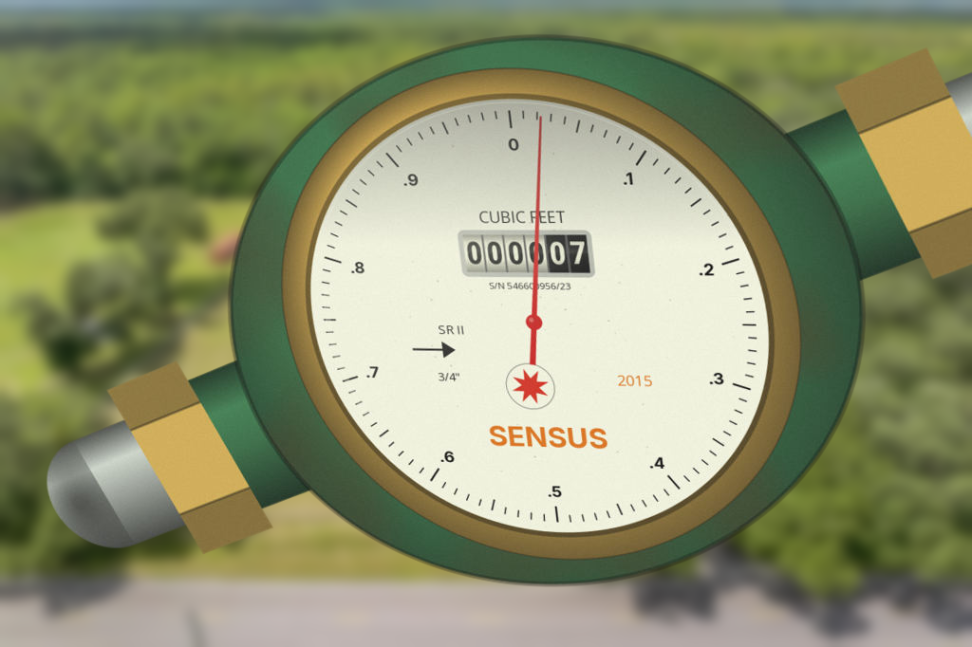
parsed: 7.02 ft³
